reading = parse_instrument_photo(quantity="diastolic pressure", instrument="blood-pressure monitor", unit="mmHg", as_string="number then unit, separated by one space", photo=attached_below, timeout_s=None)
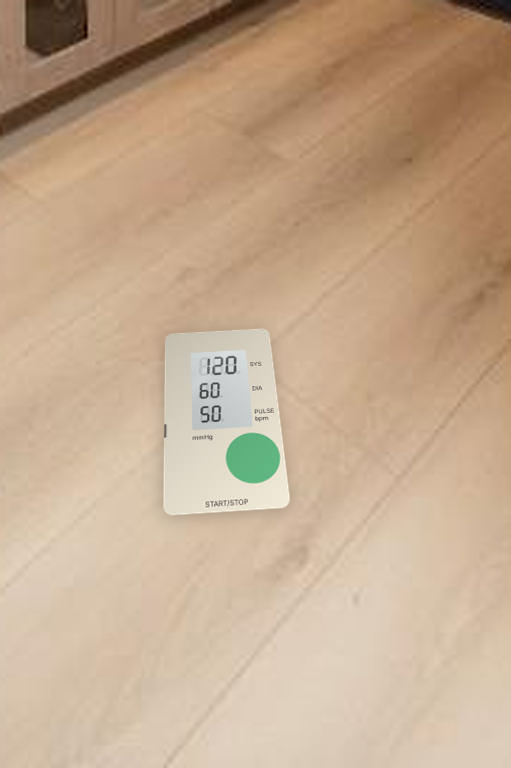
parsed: 60 mmHg
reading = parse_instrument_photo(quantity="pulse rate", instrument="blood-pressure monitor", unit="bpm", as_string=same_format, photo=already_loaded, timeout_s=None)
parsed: 50 bpm
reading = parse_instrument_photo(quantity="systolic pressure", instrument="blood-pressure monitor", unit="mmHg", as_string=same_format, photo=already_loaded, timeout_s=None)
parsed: 120 mmHg
